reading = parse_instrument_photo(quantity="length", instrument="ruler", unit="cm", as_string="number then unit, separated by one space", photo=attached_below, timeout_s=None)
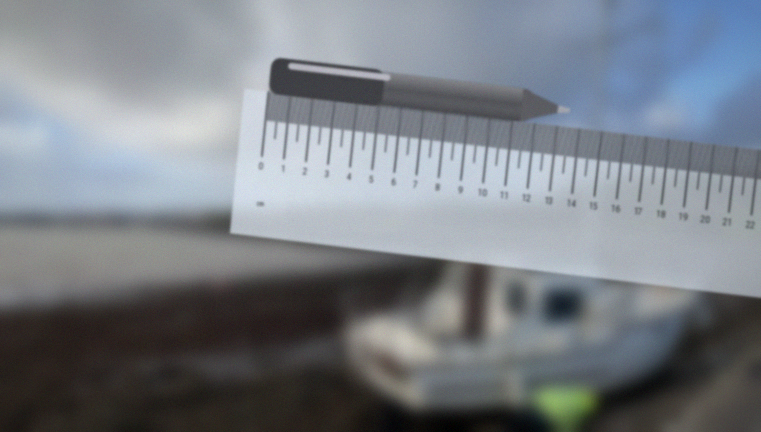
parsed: 13.5 cm
